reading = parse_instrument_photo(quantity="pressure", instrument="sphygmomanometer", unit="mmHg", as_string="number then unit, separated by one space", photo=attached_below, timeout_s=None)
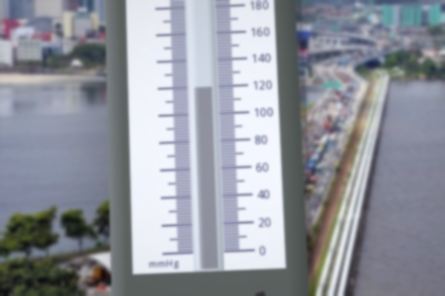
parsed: 120 mmHg
